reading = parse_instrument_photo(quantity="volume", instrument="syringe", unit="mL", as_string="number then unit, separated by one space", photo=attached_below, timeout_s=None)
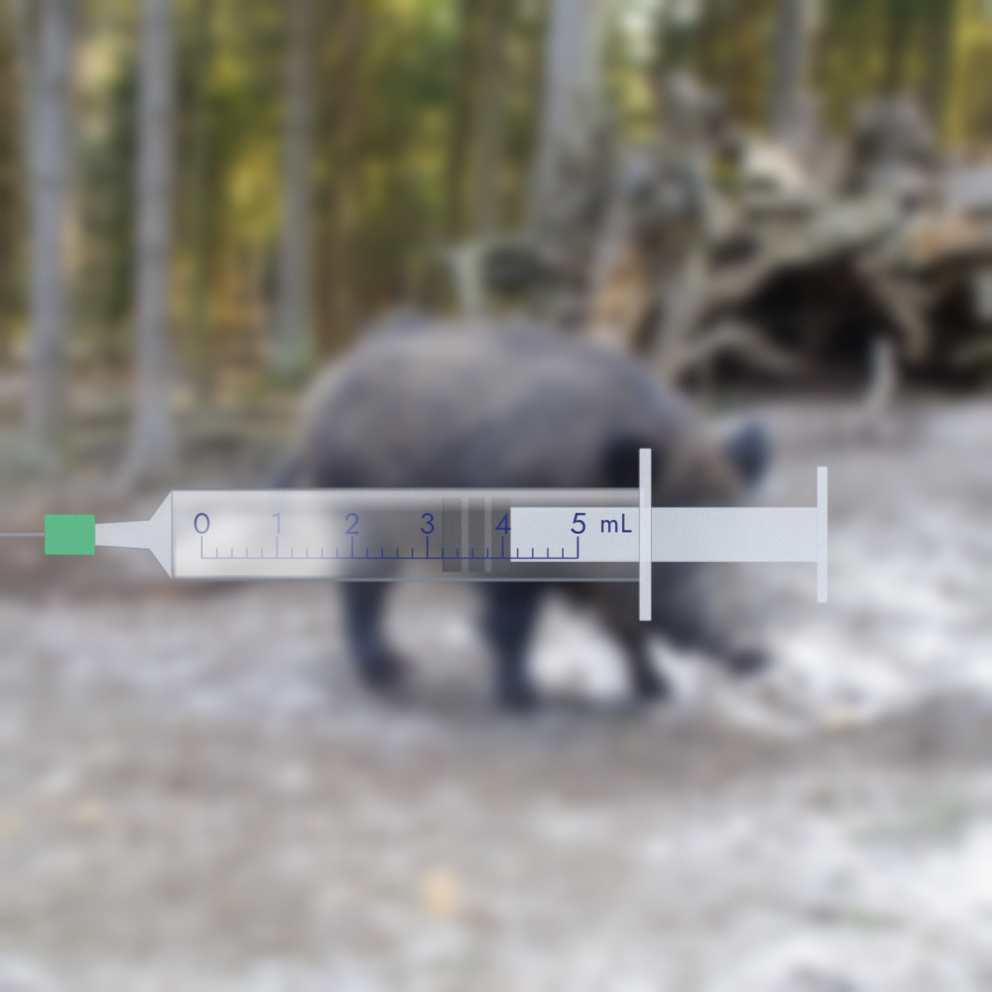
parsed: 3.2 mL
